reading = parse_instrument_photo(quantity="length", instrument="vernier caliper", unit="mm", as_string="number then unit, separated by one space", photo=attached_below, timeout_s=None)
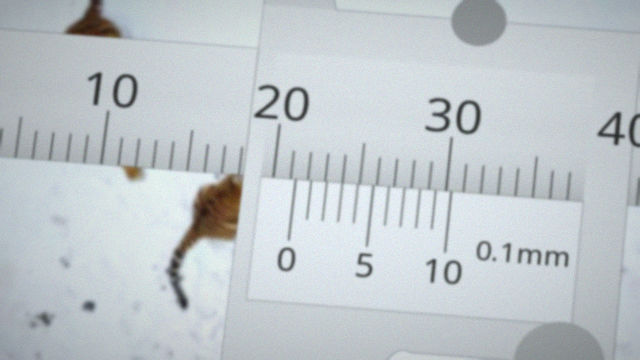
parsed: 21.3 mm
